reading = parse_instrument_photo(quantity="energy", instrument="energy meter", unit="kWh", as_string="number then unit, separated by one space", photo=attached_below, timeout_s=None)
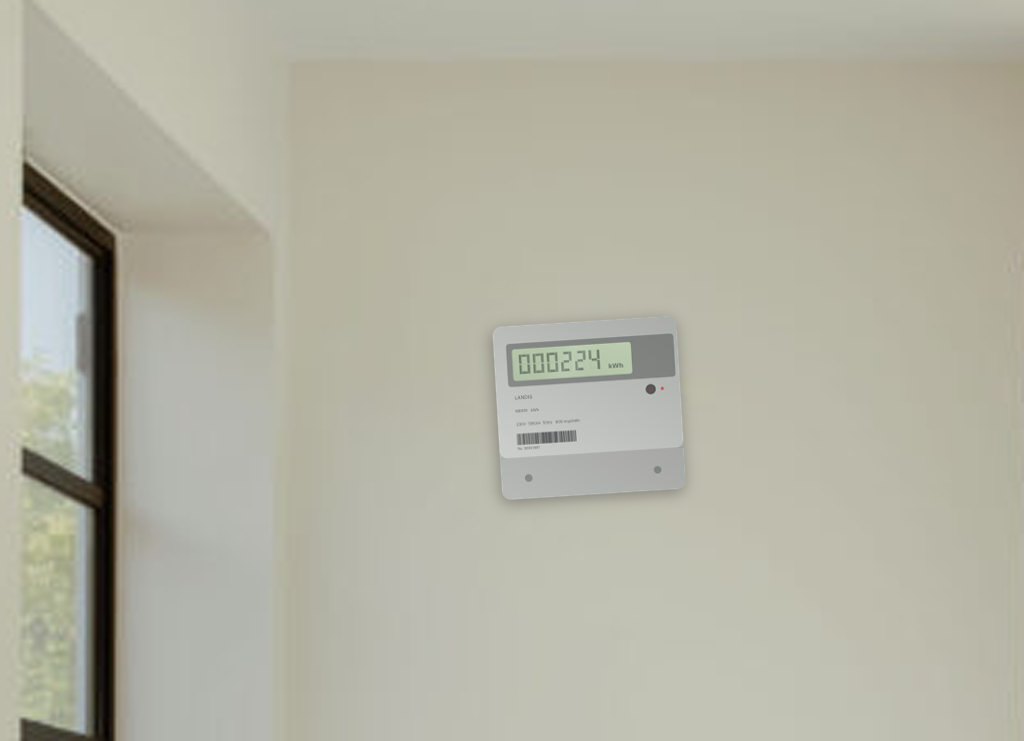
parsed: 224 kWh
